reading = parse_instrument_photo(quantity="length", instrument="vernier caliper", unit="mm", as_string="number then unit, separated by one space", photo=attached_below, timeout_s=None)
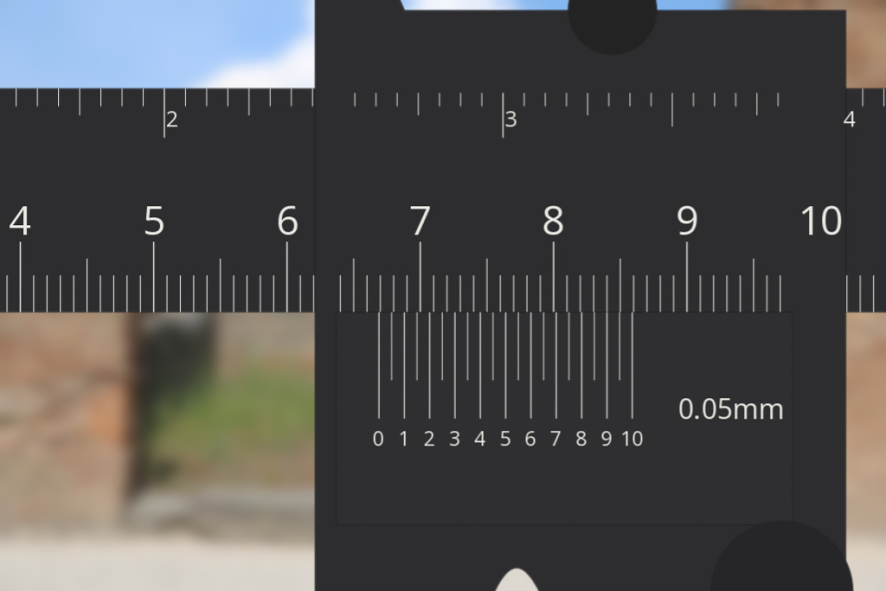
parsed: 66.9 mm
